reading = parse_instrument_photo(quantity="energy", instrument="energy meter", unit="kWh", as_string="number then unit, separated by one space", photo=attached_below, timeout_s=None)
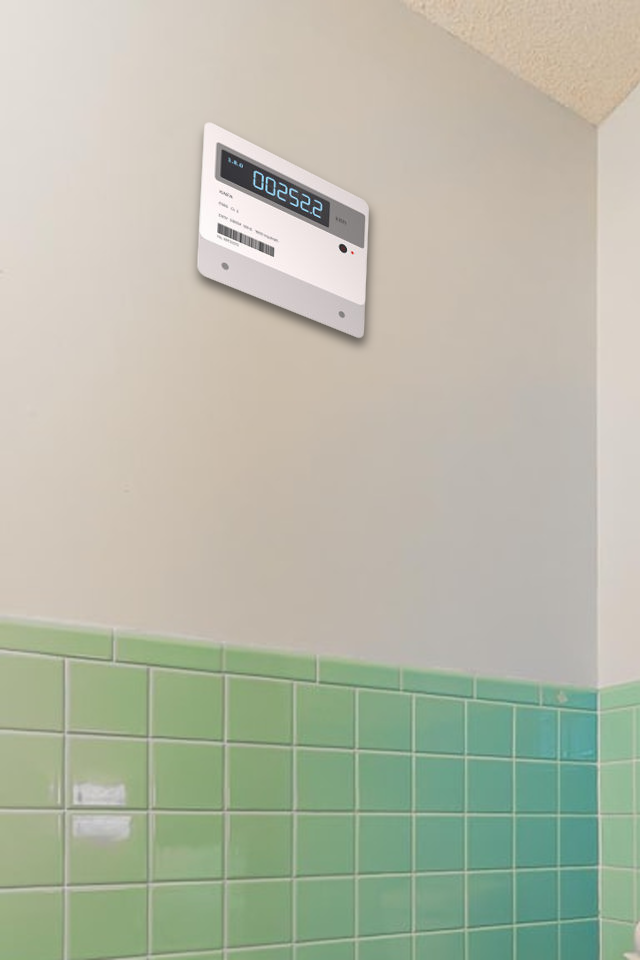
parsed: 252.2 kWh
